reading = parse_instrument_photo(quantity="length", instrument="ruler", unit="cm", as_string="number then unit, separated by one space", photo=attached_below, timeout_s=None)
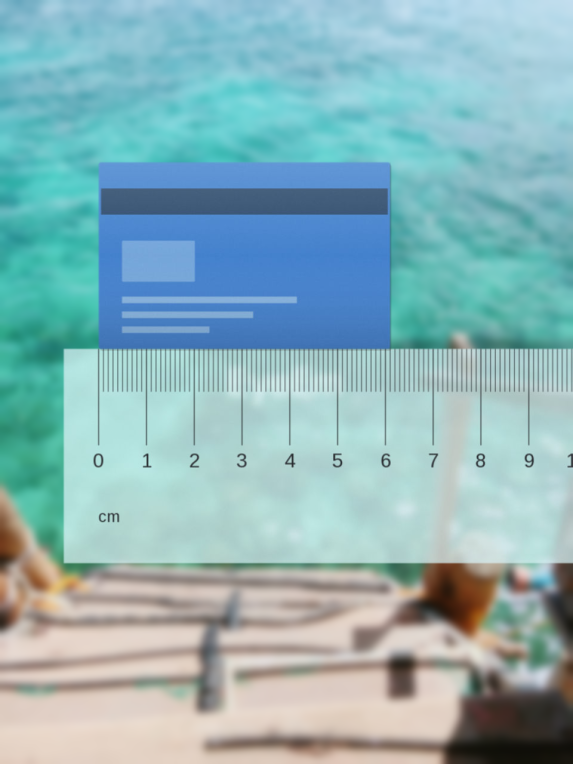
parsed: 6.1 cm
